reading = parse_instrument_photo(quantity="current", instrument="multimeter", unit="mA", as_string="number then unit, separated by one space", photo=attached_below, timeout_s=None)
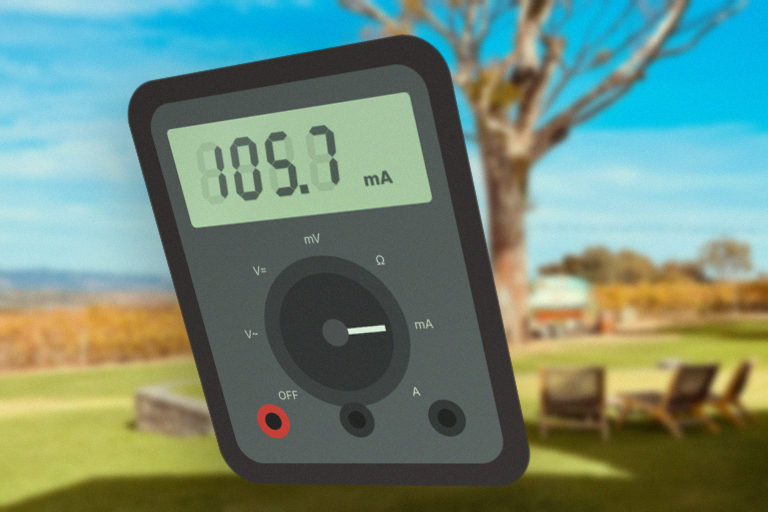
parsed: 105.7 mA
